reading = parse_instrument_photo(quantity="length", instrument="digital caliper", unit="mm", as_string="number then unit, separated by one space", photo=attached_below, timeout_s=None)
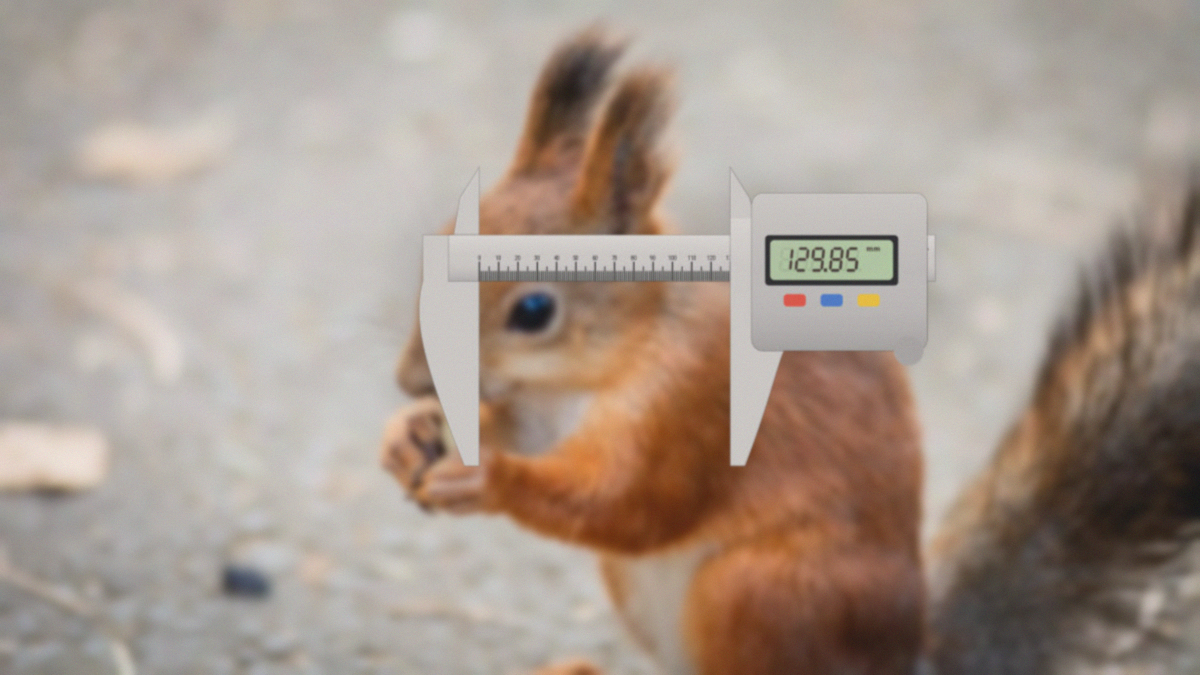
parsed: 129.85 mm
